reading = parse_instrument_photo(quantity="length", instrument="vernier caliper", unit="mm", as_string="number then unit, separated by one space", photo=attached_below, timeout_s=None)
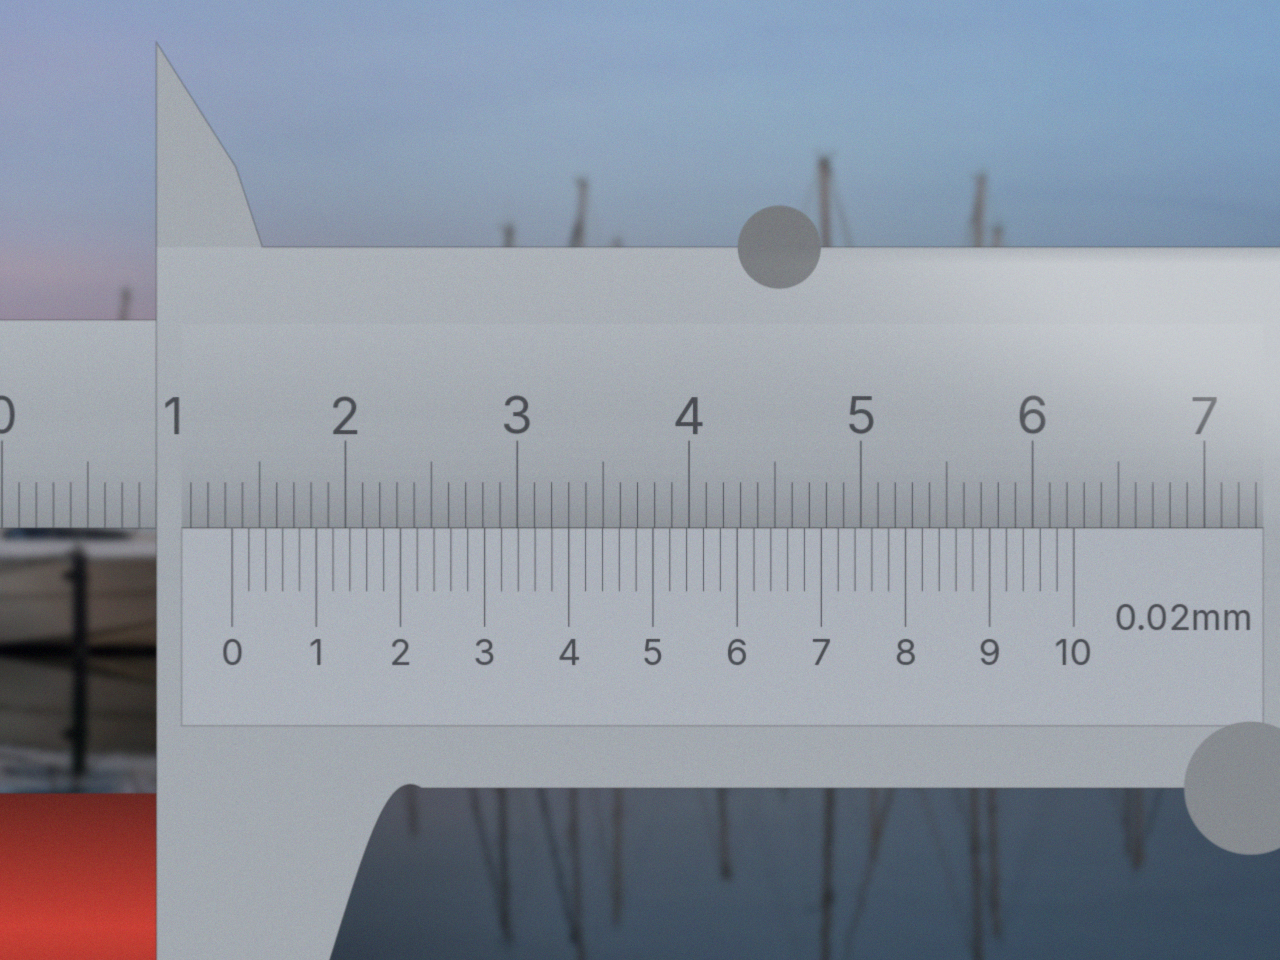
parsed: 13.4 mm
